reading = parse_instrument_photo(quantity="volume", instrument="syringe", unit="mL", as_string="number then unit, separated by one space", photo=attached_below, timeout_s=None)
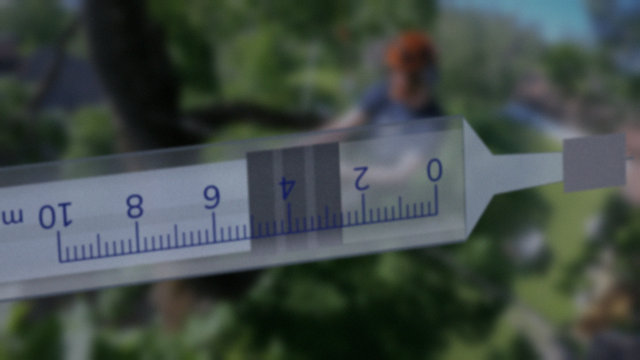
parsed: 2.6 mL
